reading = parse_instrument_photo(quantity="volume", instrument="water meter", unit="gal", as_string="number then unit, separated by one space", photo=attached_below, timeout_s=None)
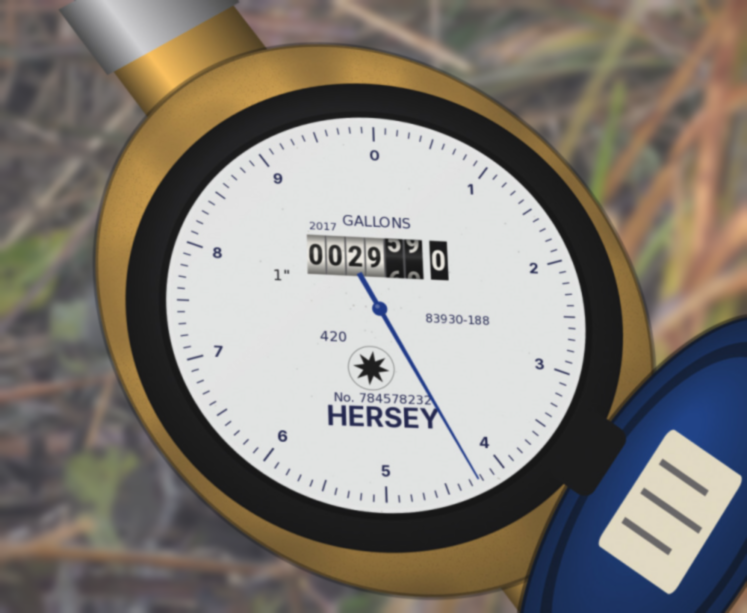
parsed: 29594.2 gal
